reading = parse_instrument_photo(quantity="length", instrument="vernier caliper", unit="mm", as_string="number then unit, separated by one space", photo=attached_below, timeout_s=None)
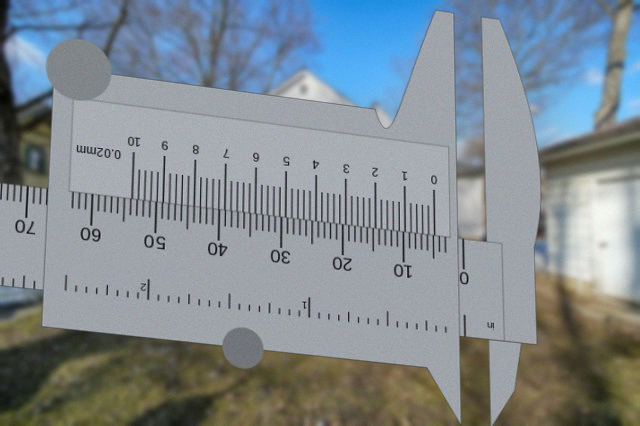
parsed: 4.8 mm
